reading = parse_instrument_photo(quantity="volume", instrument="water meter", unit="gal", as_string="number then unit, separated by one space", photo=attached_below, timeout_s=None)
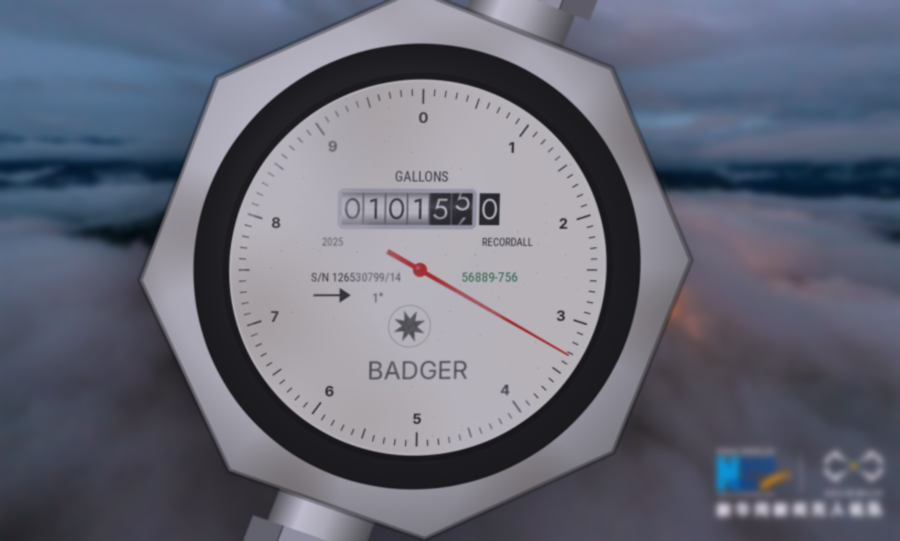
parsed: 101553.3 gal
